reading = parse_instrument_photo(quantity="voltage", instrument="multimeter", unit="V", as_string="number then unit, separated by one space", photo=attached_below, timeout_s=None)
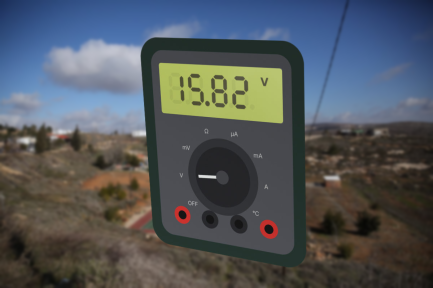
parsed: 15.82 V
